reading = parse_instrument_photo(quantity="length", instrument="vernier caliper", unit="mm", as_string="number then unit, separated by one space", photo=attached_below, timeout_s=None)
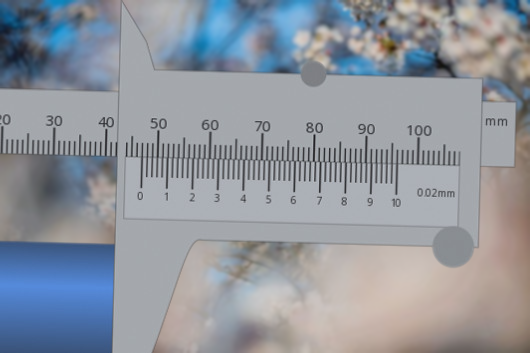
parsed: 47.0 mm
